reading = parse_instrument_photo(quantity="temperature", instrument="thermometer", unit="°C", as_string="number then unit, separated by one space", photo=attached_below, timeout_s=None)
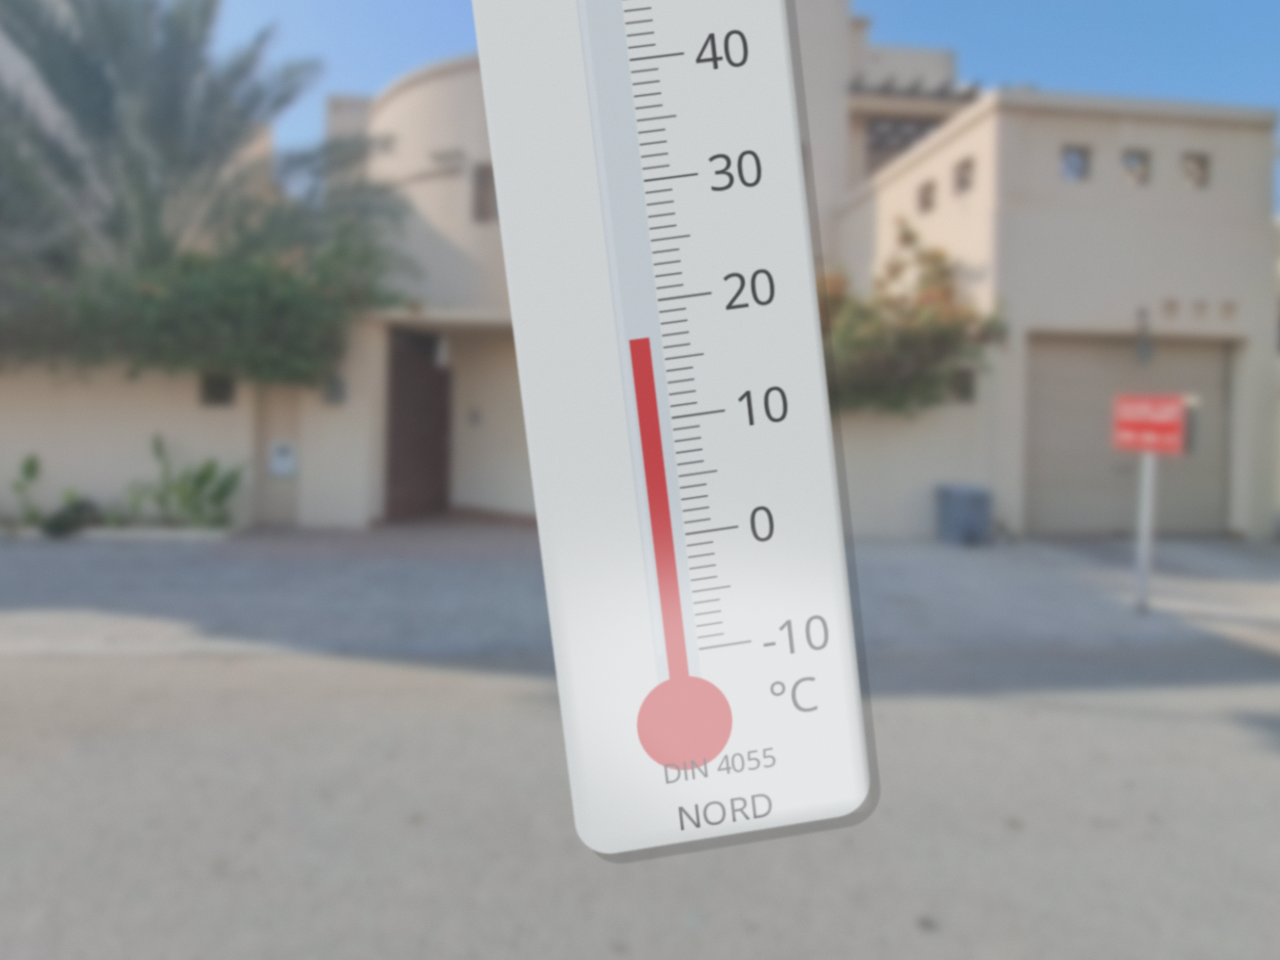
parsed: 17 °C
